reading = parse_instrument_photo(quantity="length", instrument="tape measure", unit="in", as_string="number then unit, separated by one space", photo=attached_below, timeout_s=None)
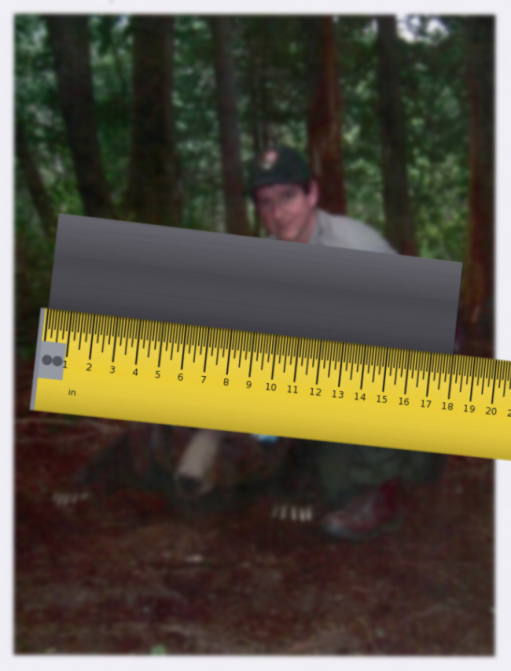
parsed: 18 in
